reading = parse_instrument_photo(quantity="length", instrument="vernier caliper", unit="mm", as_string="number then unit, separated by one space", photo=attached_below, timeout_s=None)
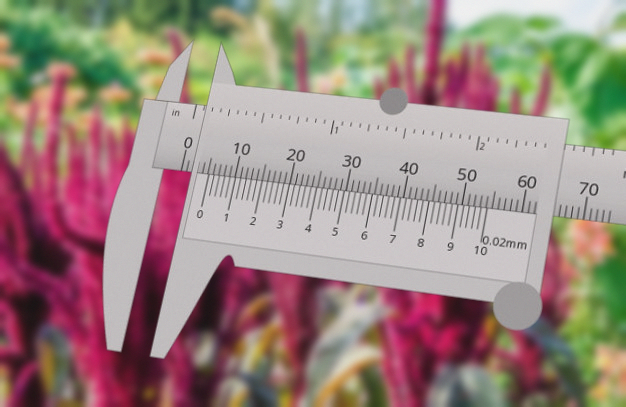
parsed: 5.2 mm
